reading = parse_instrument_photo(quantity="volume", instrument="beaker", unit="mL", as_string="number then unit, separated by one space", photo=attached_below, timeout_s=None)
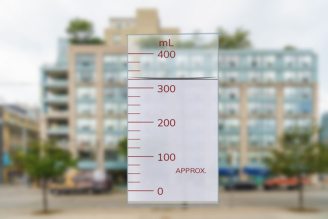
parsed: 325 mL
